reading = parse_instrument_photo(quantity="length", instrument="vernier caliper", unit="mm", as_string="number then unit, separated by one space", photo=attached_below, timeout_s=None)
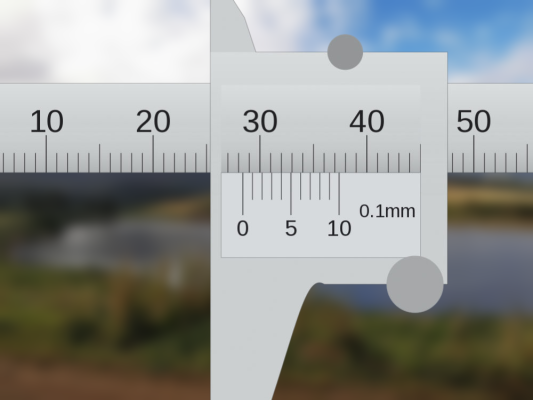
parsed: 28.4 mm
